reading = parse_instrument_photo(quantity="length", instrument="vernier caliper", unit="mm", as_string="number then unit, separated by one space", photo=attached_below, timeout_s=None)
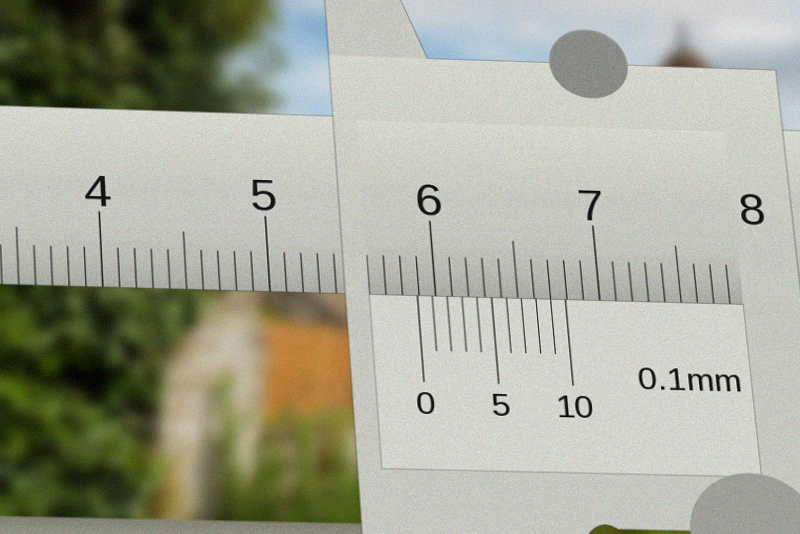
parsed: 58.9 mm
